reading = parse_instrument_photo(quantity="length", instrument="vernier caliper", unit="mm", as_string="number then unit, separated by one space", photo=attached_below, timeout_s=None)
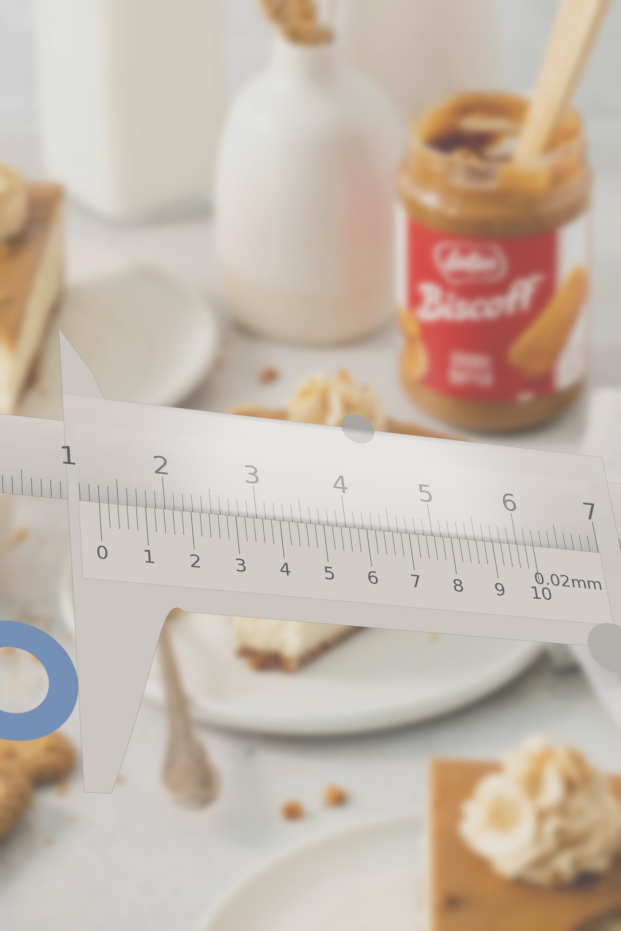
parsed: 13.0 mm
